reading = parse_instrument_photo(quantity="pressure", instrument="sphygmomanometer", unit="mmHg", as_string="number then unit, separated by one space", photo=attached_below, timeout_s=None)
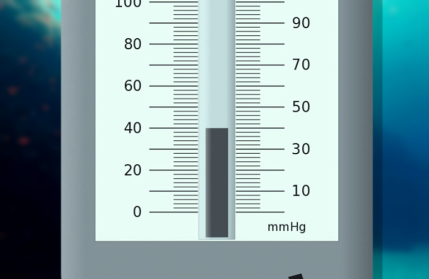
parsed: 40 mmHg
